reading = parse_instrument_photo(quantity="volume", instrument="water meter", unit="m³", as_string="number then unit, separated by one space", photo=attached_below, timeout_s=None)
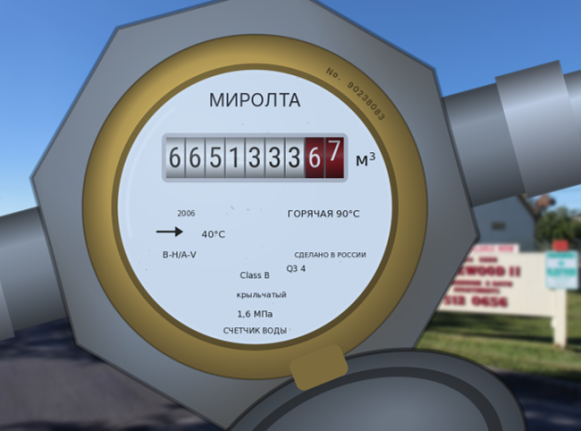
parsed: 6651333.67 m³
